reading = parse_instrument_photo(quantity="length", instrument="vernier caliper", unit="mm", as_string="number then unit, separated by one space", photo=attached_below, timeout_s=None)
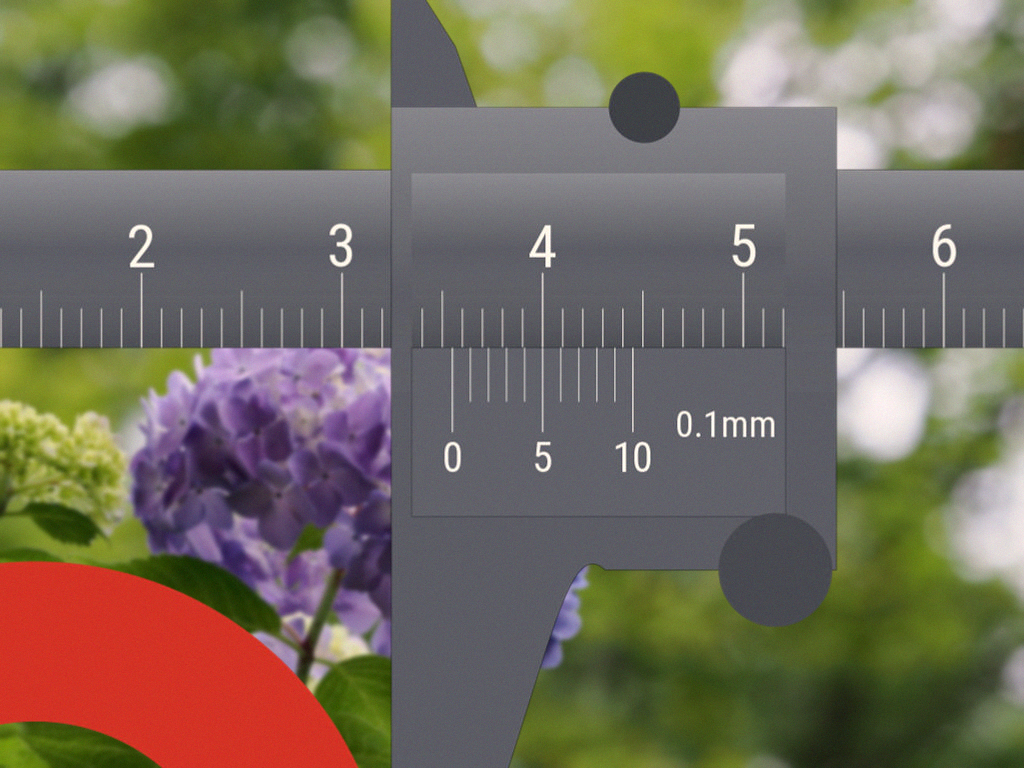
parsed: 35.5 mm
